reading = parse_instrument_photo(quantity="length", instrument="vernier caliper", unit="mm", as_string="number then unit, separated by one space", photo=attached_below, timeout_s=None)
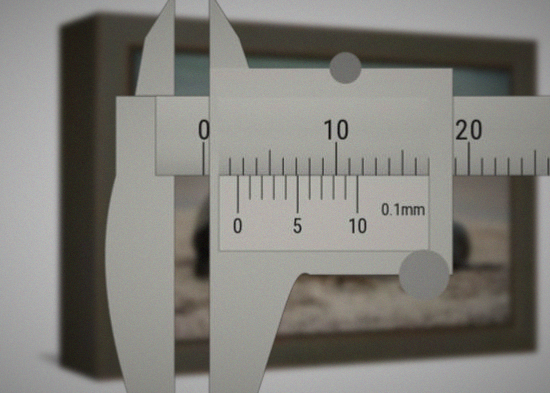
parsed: 2.6 mm
